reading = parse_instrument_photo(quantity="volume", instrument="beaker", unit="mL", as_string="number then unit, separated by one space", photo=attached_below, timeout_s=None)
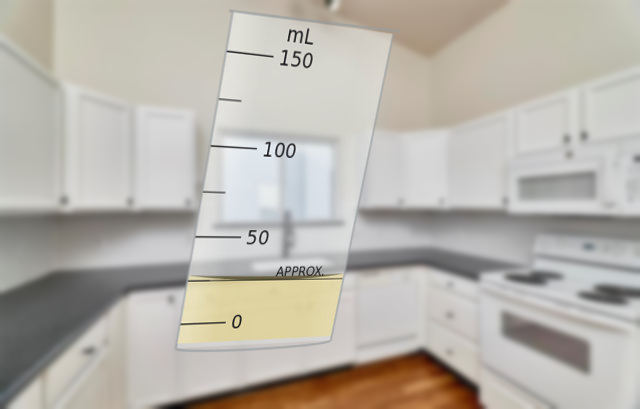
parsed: 25 mL
